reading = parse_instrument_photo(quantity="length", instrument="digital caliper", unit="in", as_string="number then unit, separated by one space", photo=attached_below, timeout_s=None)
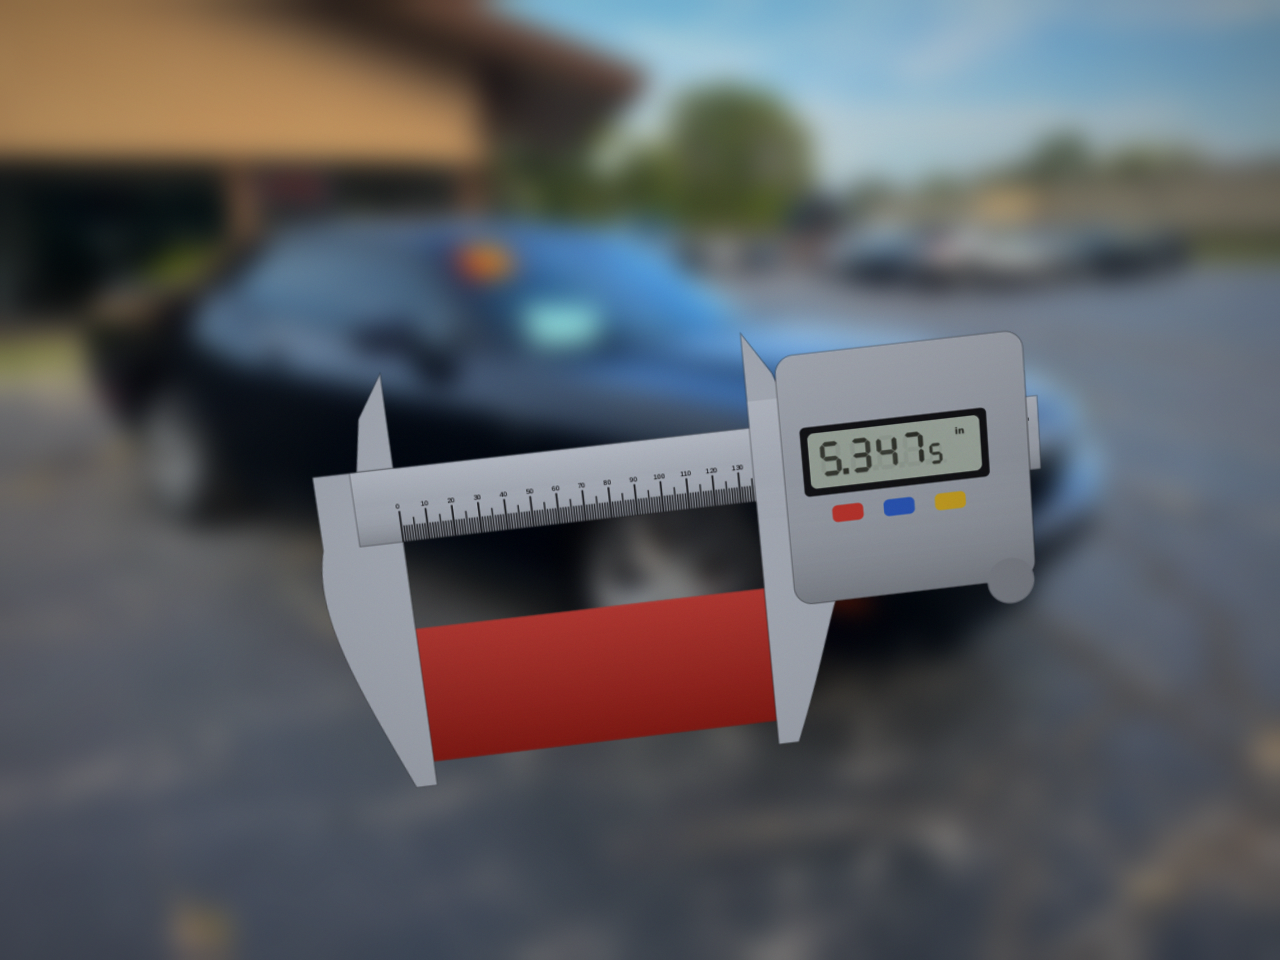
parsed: 5.3475 in
